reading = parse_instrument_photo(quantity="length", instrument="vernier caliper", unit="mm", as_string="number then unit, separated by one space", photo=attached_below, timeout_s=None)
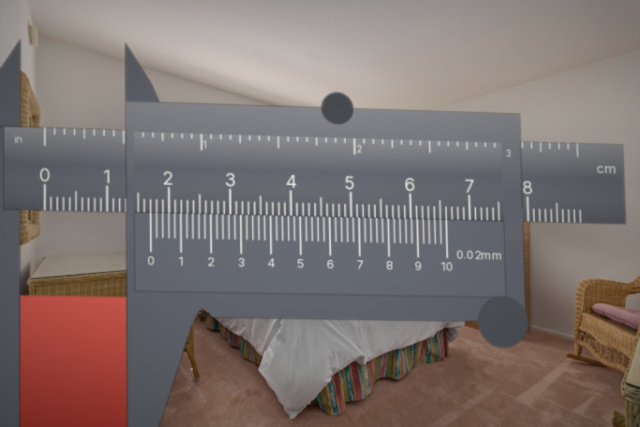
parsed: 17.0 mm
